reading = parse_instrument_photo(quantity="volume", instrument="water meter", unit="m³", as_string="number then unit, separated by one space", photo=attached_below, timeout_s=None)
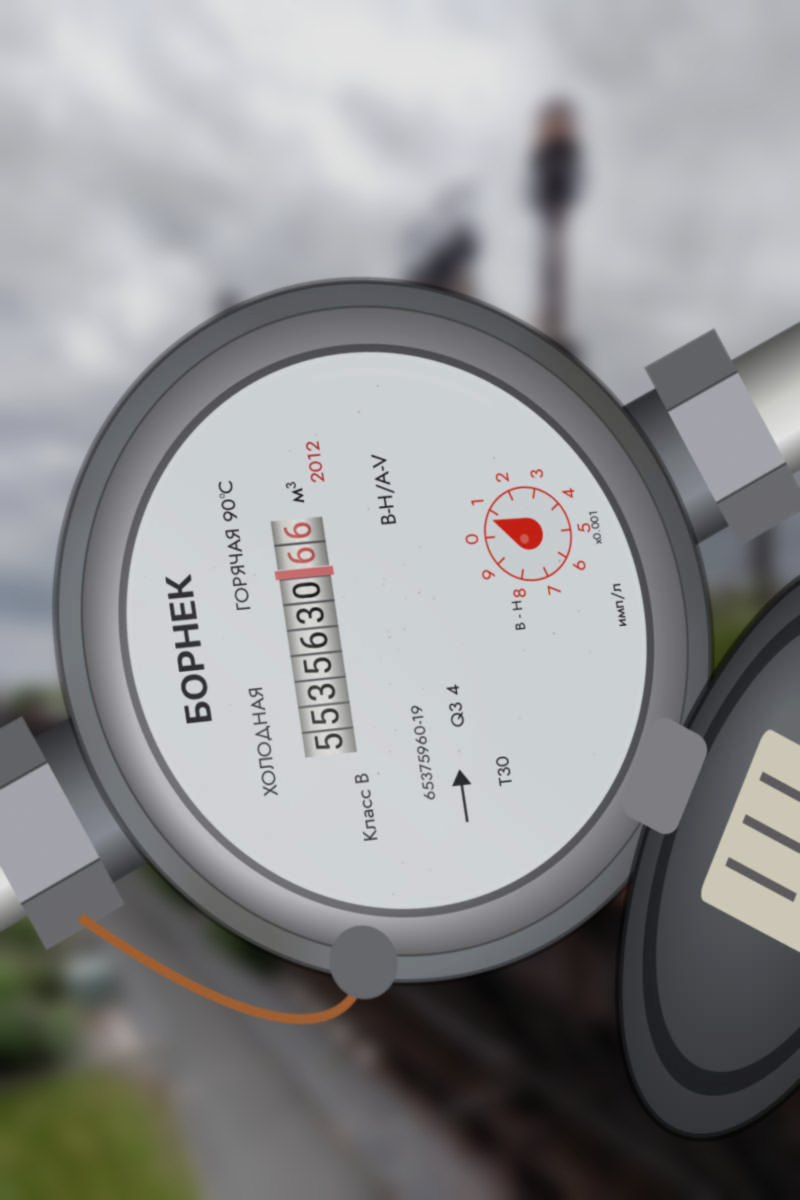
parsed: 5535630.660 m³
